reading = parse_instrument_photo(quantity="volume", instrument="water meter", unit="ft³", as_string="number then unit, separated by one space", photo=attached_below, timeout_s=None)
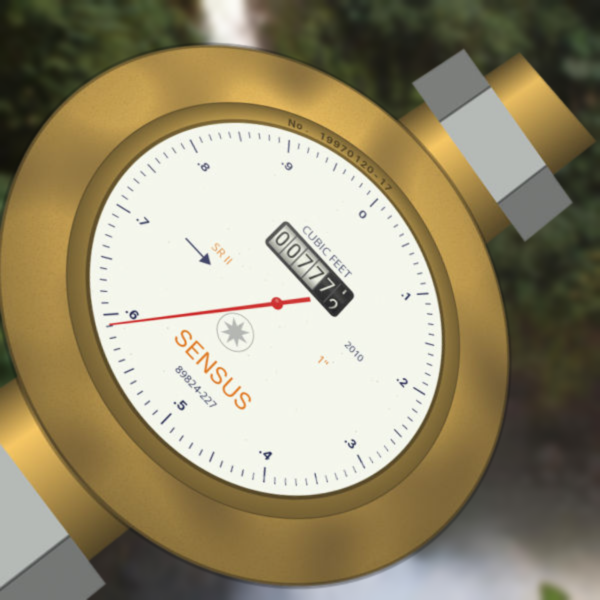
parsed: 7771.59 ft³
